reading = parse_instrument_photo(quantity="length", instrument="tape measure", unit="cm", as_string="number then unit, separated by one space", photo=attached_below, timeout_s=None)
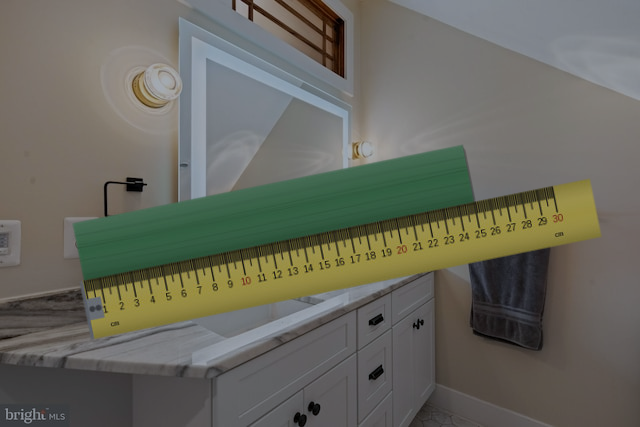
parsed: 25 cm
